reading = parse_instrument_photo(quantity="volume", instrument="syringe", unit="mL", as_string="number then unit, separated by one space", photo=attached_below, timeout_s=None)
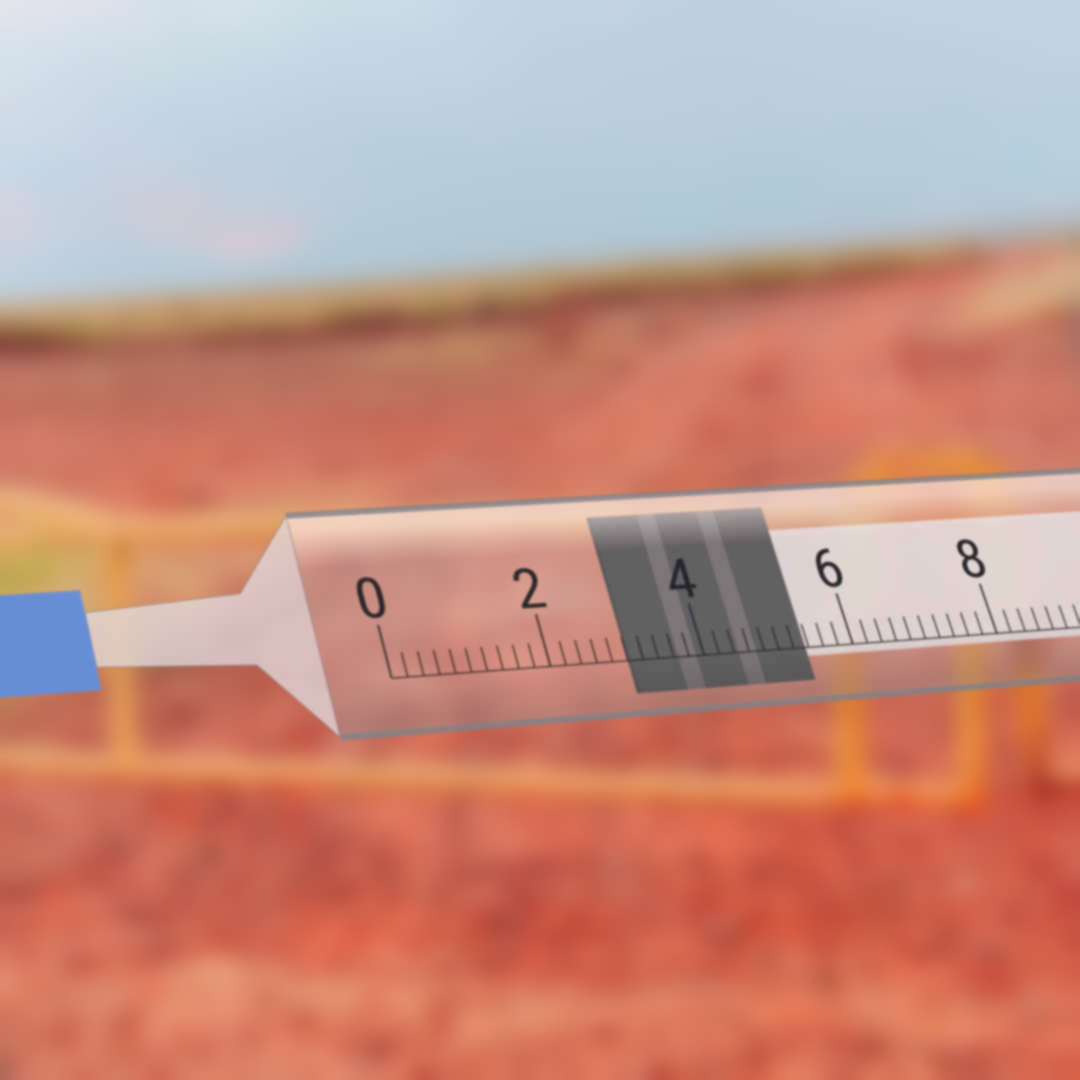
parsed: 3 mL
